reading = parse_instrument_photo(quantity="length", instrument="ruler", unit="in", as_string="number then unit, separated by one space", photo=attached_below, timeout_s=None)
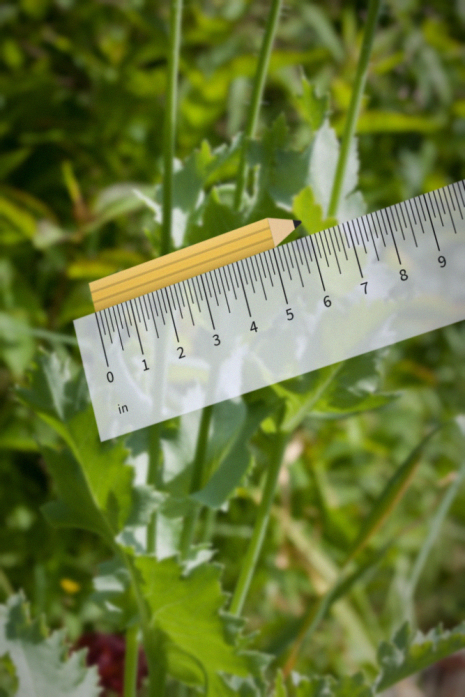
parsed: 5.875 in
